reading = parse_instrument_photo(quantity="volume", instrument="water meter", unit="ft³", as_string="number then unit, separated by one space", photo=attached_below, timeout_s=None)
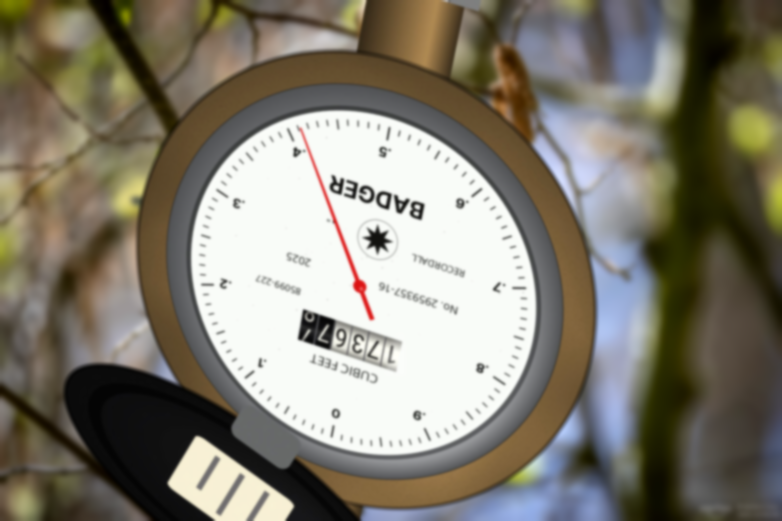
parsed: 173677.41 ft³
